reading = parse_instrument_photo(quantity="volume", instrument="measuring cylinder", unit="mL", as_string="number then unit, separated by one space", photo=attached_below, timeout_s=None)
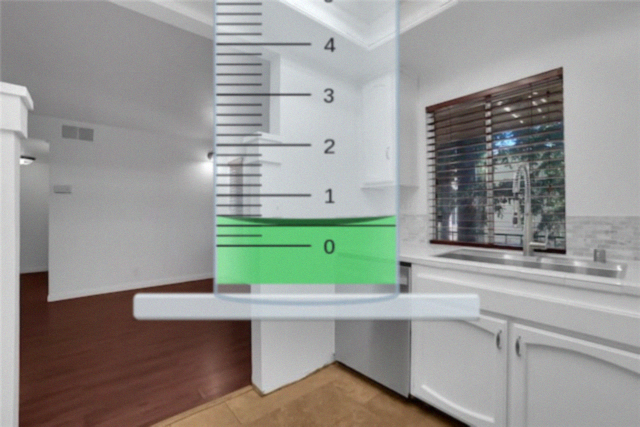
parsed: 0.4 mL
